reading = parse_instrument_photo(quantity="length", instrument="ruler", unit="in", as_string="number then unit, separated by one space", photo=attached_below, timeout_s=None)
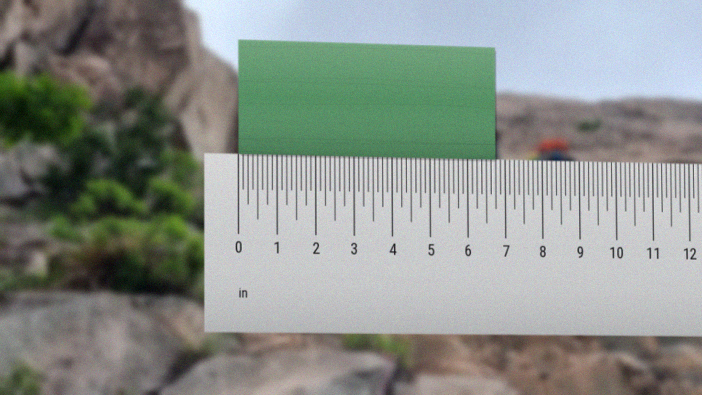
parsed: 6.75 in
